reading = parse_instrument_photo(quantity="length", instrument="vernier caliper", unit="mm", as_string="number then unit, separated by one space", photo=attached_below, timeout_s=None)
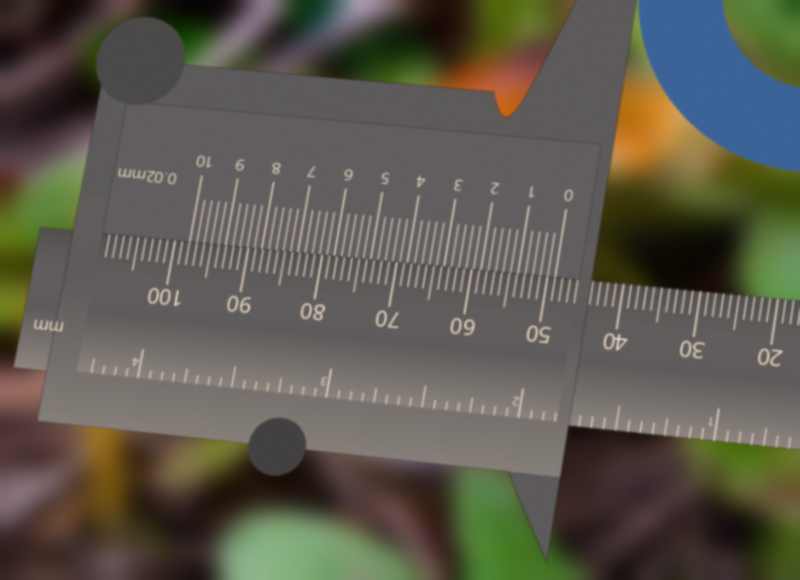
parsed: 49.0 mm
